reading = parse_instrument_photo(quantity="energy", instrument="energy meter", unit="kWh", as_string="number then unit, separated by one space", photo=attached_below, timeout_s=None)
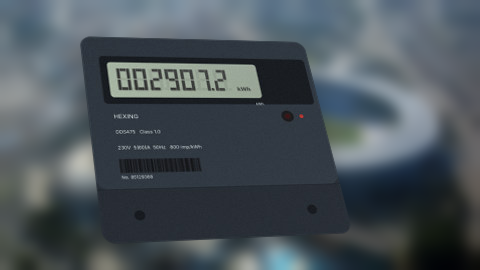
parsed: 2907.2 kWh
